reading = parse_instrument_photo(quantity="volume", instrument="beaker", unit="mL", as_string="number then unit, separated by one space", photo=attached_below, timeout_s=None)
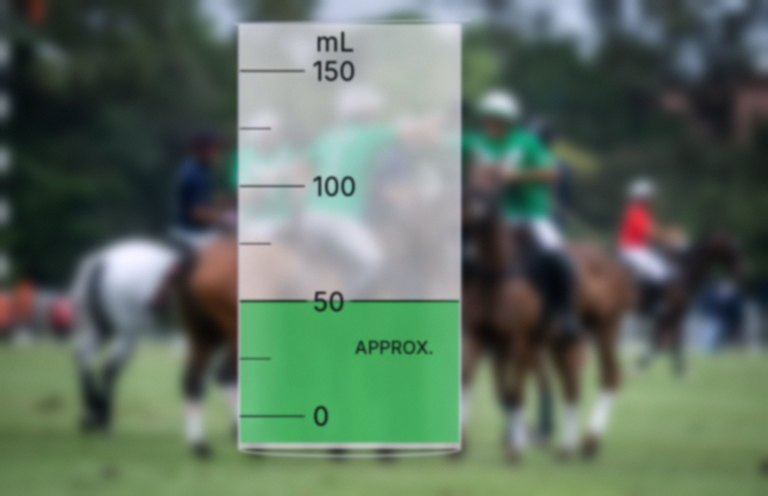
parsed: 50 mL
